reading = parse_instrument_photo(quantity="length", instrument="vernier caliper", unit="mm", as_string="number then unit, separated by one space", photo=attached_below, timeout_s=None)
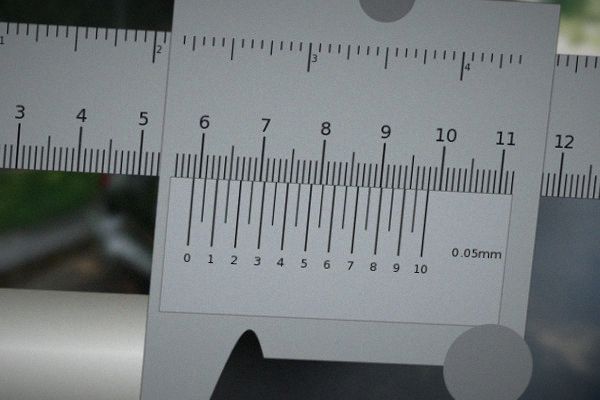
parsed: 59.0 mm
